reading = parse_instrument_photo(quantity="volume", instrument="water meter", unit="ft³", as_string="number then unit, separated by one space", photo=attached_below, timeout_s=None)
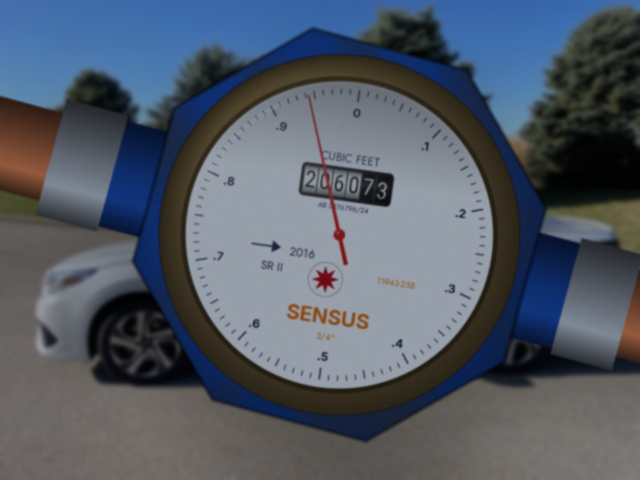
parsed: 206072.94 ft³
